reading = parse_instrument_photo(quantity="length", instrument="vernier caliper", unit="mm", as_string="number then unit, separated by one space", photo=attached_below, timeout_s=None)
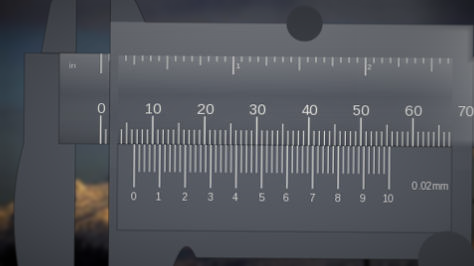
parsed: 6.5 mm
